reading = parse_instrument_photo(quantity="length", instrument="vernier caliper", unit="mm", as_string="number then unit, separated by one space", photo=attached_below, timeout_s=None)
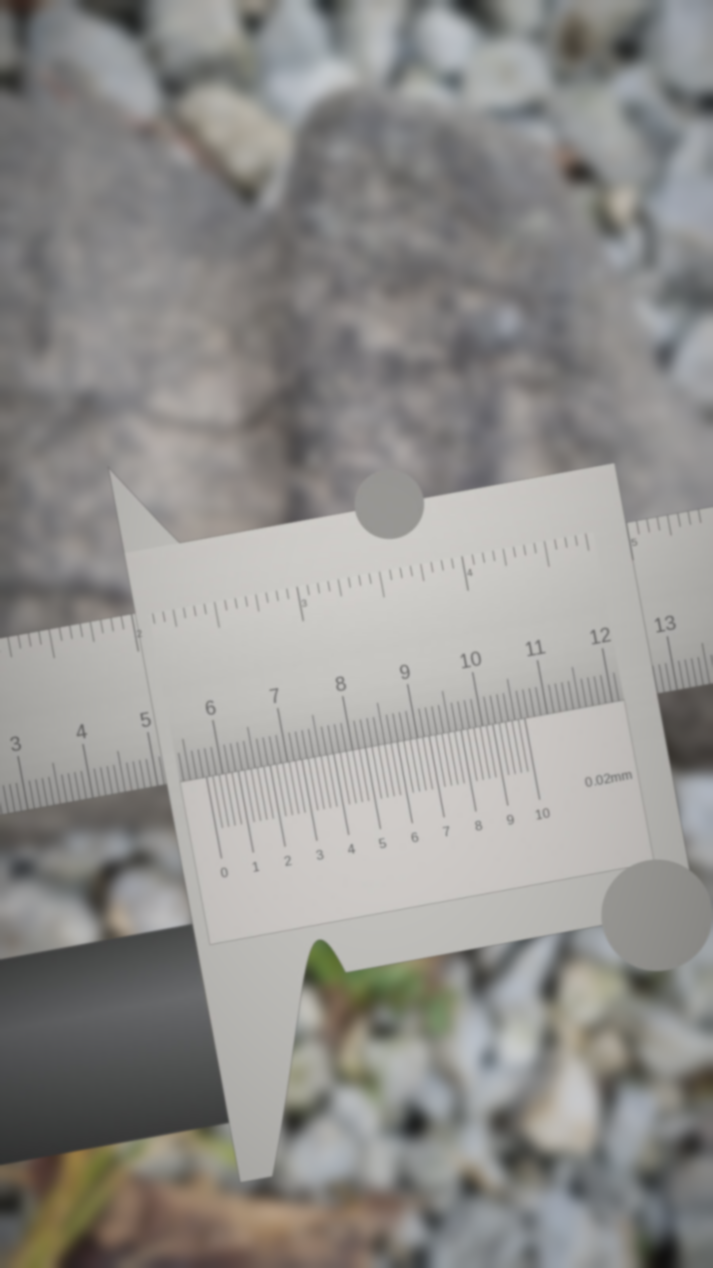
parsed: 57.5 mm
